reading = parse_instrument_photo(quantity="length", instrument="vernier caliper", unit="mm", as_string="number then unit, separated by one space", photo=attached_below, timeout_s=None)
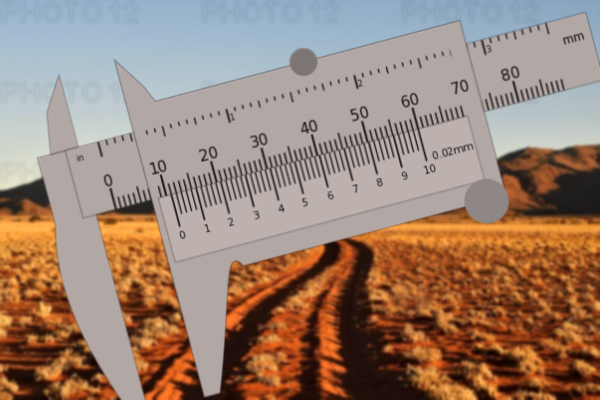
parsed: 11.0 mm
